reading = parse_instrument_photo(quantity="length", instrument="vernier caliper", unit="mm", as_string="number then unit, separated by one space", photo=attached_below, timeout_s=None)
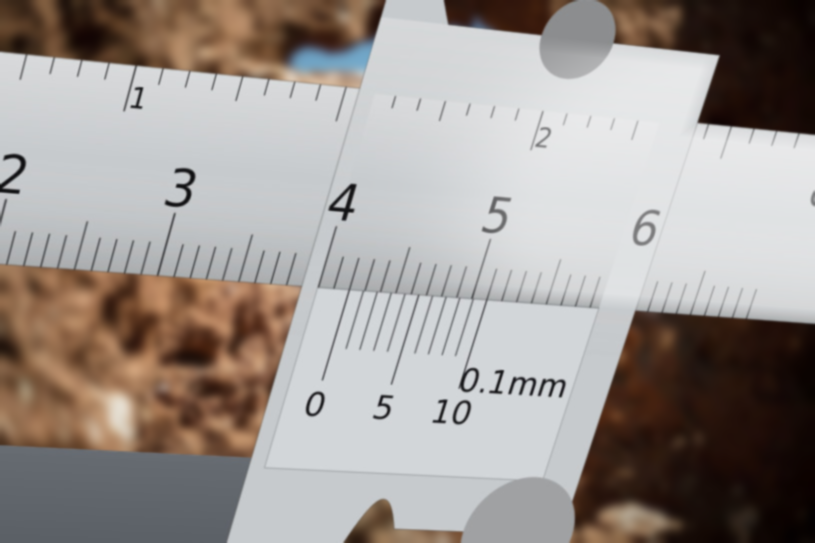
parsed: 42.0 mm
